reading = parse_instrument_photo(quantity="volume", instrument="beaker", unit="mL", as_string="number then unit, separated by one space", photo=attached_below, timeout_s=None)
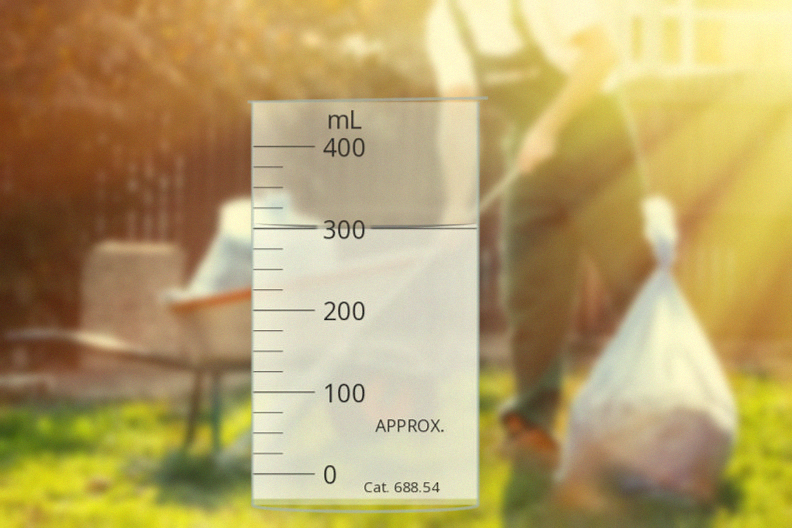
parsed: 300 mL
